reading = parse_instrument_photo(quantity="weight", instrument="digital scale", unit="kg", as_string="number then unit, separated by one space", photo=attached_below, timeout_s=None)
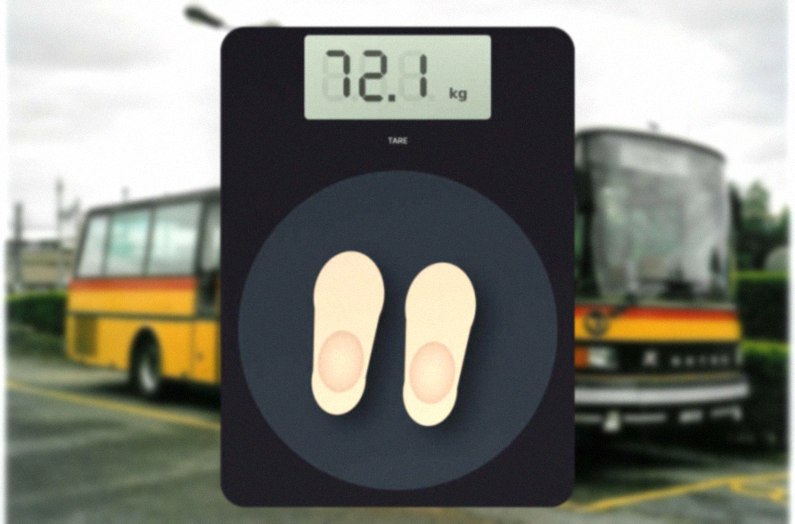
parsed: 72.1 kg
